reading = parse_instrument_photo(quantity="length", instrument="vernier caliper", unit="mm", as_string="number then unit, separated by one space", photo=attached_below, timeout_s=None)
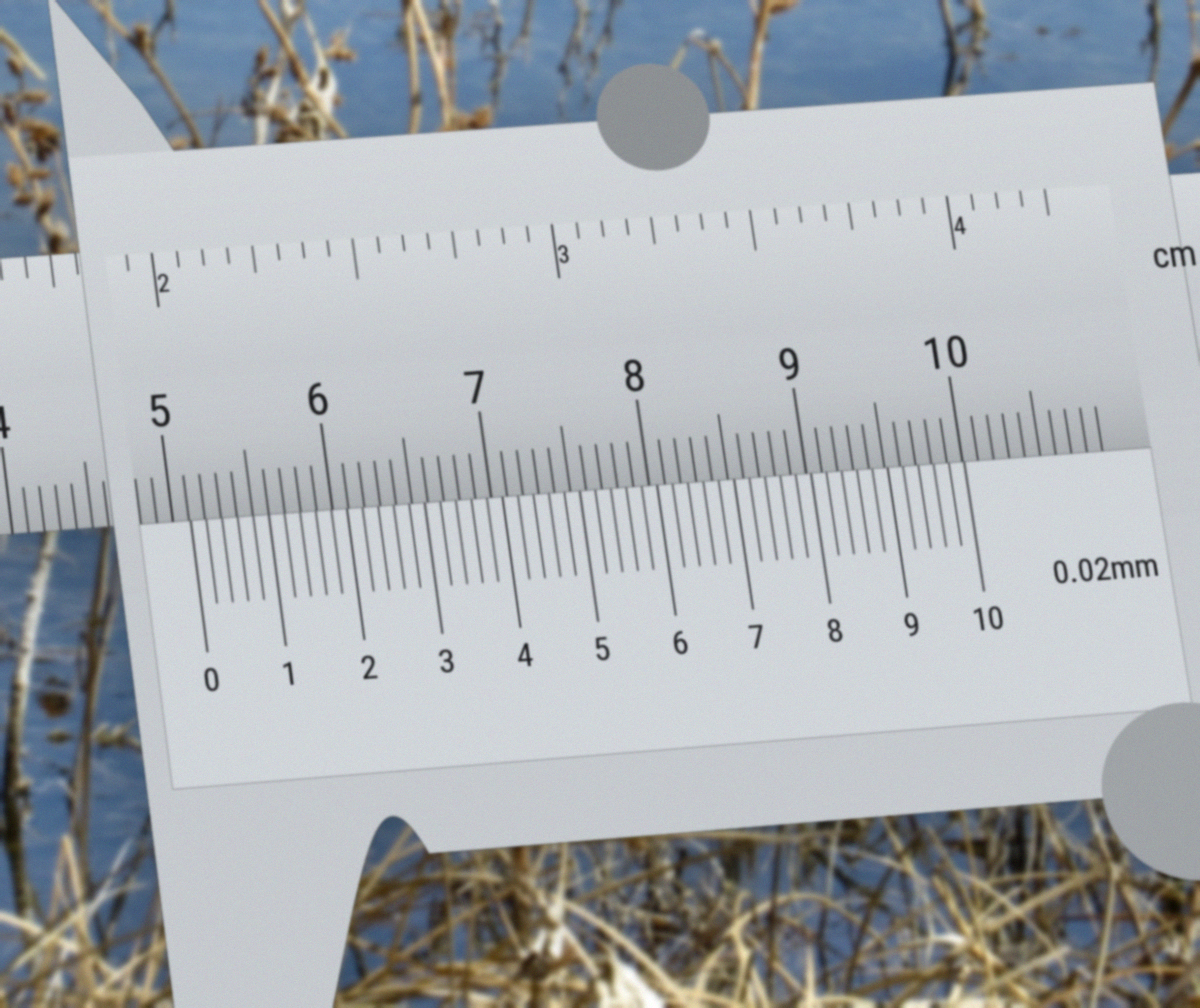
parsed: 51.1 mm
